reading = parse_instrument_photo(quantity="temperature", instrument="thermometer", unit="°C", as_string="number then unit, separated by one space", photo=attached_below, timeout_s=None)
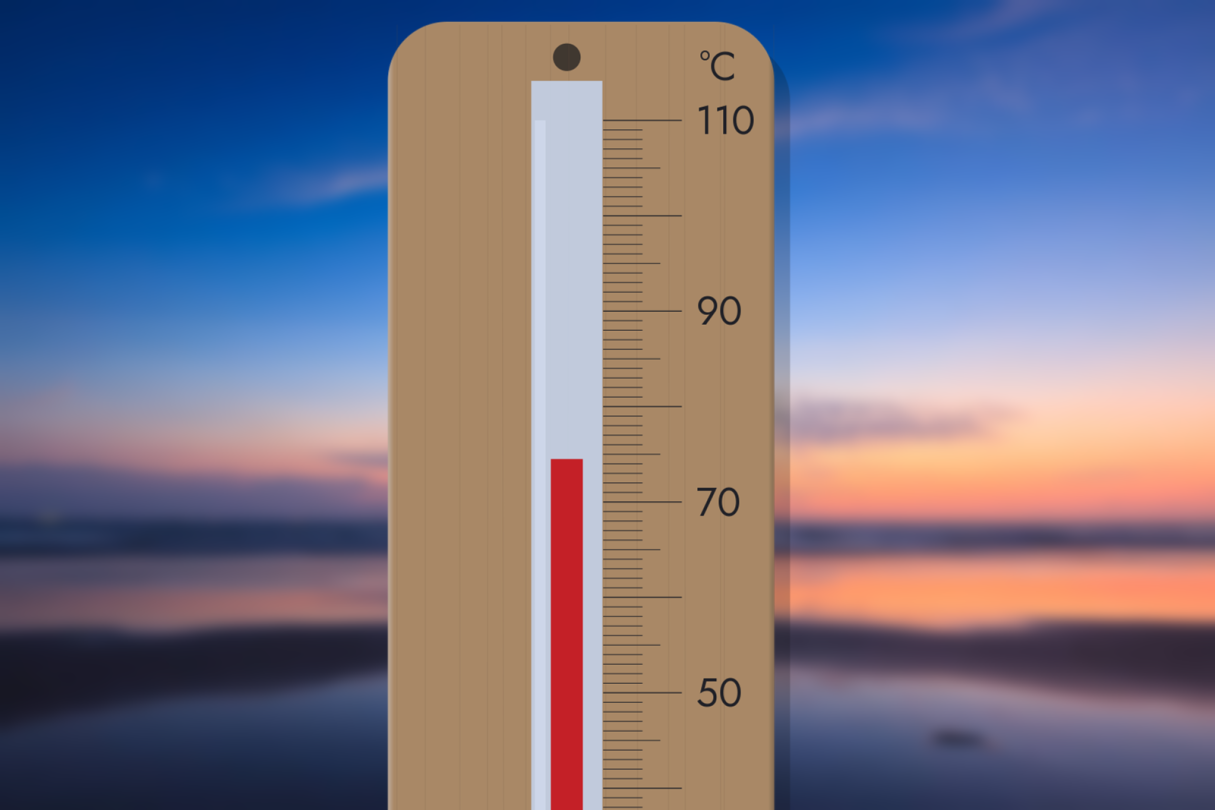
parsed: 74.5 °C
